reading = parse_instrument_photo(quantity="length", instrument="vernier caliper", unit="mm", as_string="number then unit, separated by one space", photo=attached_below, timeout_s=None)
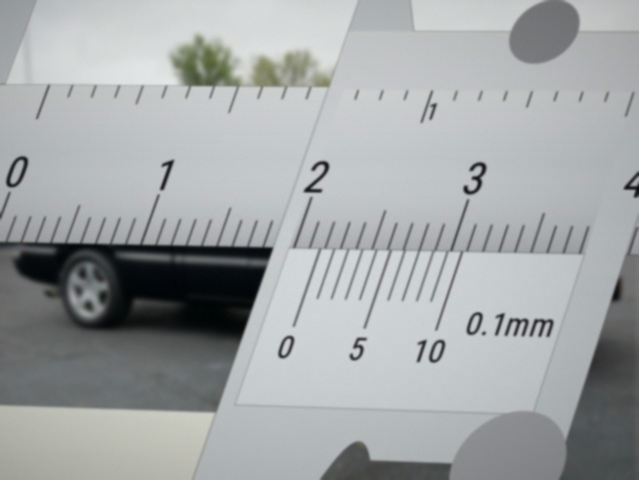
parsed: 21.7 mm
